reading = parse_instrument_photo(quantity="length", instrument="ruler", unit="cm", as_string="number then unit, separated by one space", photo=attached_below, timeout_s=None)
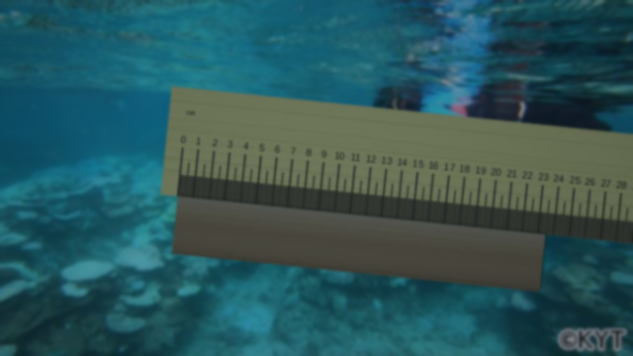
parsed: 23.5 cm
